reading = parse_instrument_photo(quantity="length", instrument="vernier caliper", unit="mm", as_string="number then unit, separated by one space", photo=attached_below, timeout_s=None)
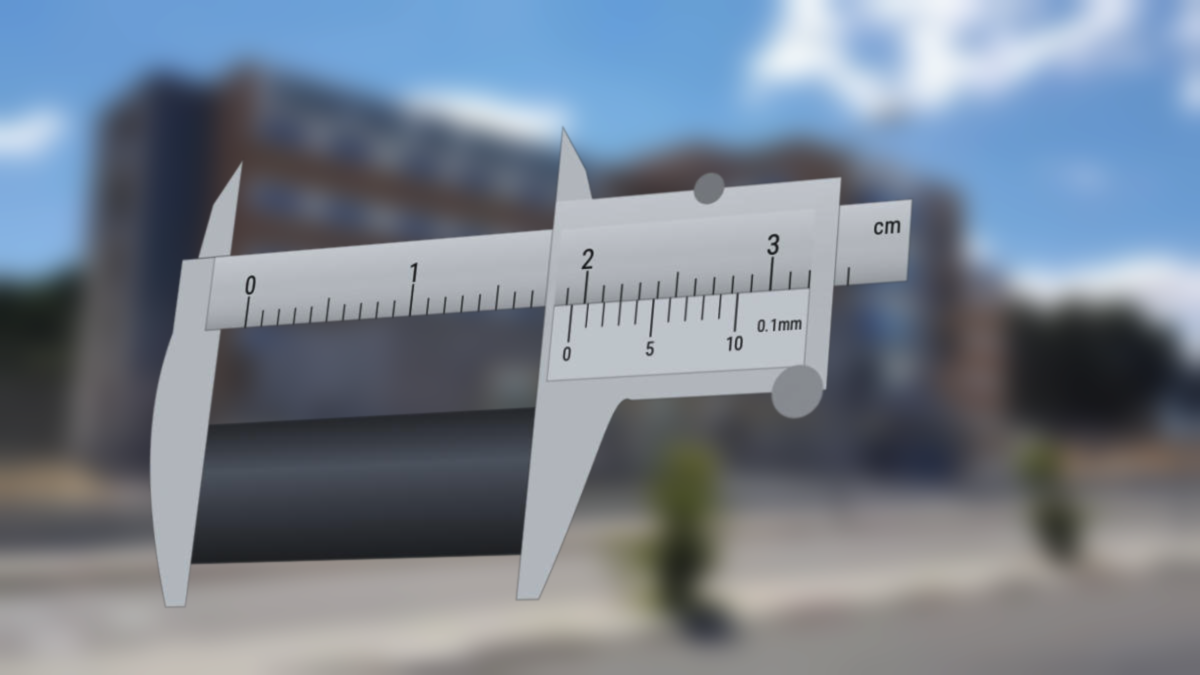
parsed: 19.3 mm
